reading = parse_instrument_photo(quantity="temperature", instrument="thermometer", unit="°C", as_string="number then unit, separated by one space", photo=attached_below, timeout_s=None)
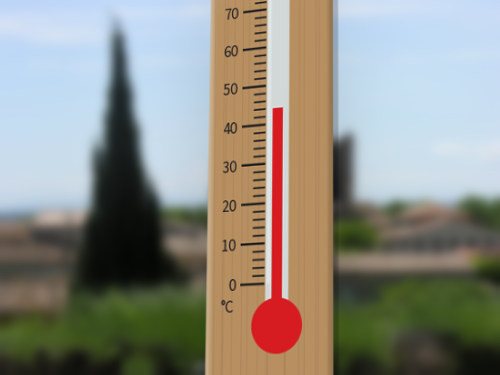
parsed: 44 °C
